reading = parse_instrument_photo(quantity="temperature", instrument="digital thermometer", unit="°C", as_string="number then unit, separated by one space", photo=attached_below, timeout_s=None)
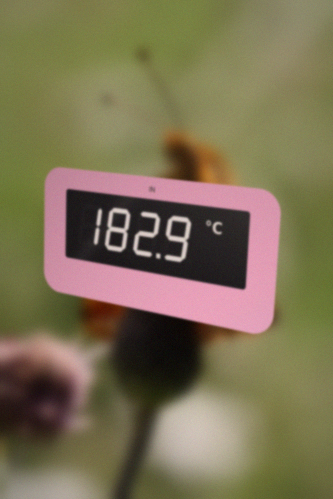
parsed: 182.9 °C
